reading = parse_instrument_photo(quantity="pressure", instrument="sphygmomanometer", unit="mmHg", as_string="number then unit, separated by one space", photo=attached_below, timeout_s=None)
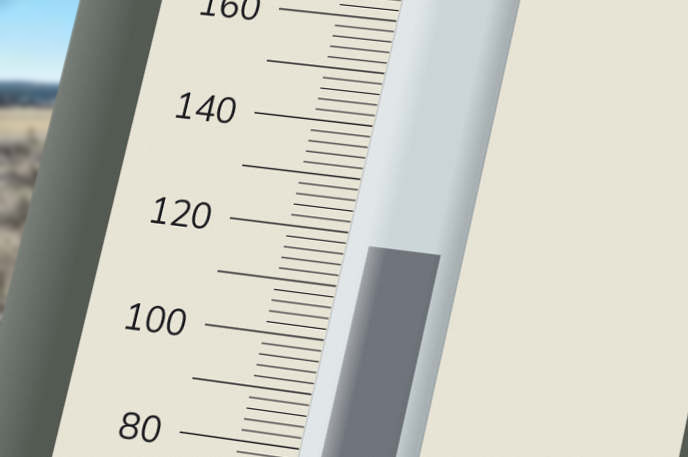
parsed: 118 mmHg
